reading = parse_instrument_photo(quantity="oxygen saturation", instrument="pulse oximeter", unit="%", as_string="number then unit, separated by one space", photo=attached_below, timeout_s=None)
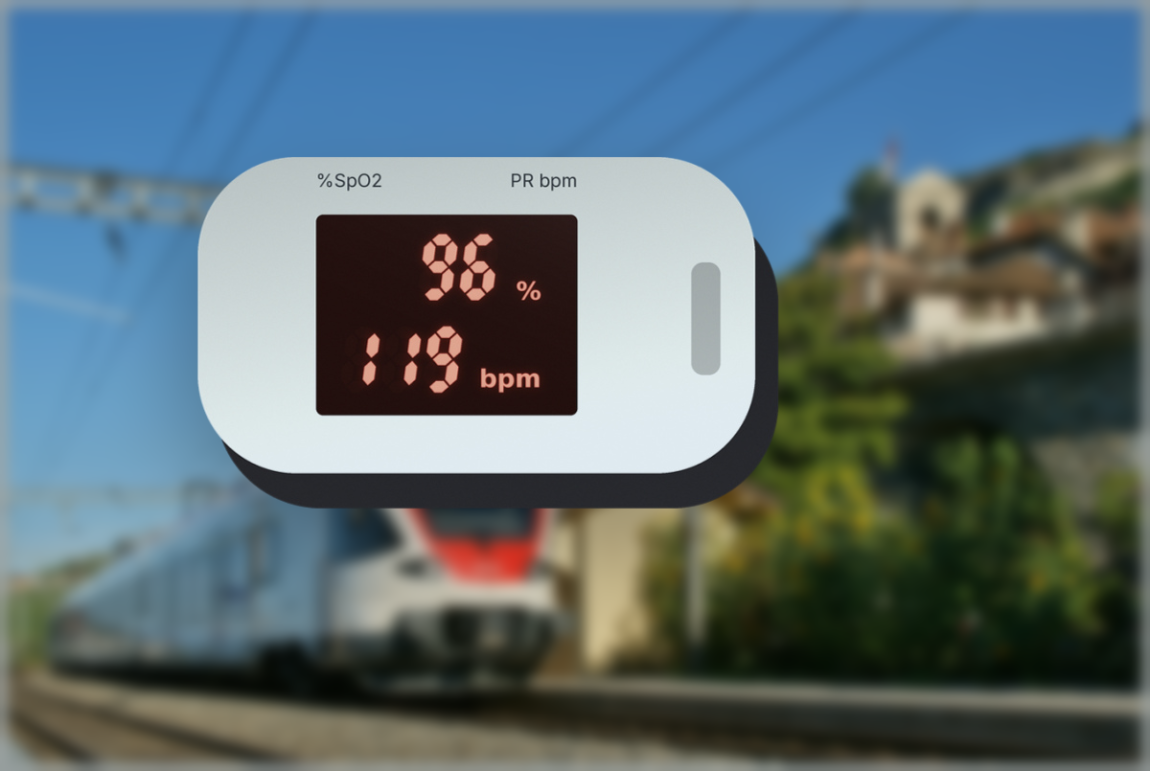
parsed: 96 %
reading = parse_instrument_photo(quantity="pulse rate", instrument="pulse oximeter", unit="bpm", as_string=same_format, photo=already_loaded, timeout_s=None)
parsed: 119 bpm
